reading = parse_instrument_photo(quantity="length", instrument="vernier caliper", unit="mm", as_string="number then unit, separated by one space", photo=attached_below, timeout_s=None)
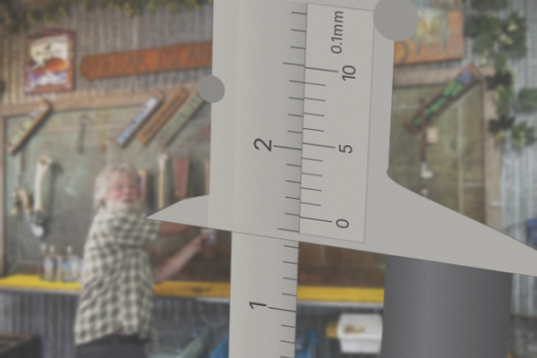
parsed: 15.9 mm
